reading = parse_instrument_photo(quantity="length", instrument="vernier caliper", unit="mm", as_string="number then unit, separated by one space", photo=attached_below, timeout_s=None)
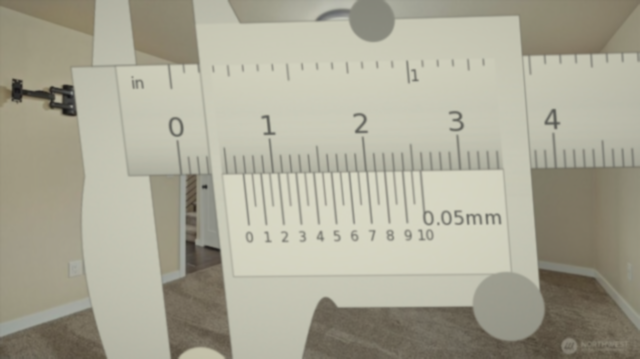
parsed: 6.8 mm
